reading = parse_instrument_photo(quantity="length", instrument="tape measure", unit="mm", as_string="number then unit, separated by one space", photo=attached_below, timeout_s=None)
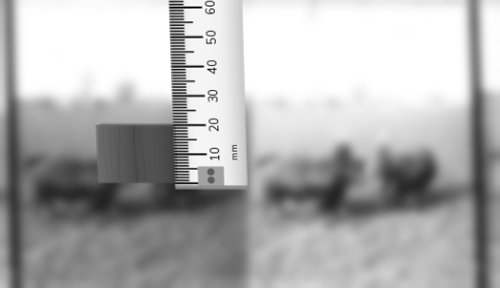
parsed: 20 mm
